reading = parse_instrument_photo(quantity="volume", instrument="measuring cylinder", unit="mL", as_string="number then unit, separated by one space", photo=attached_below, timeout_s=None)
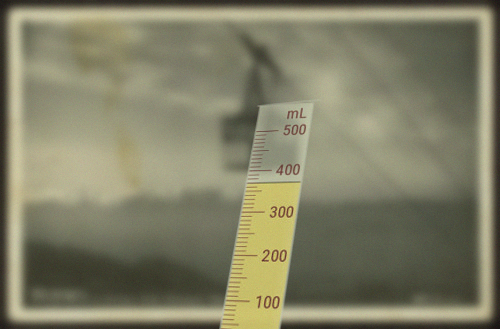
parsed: 370 mL
